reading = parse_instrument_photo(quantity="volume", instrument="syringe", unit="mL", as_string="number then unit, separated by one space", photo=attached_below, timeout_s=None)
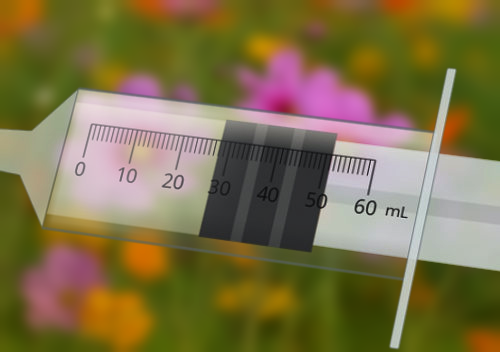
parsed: 28 mL
